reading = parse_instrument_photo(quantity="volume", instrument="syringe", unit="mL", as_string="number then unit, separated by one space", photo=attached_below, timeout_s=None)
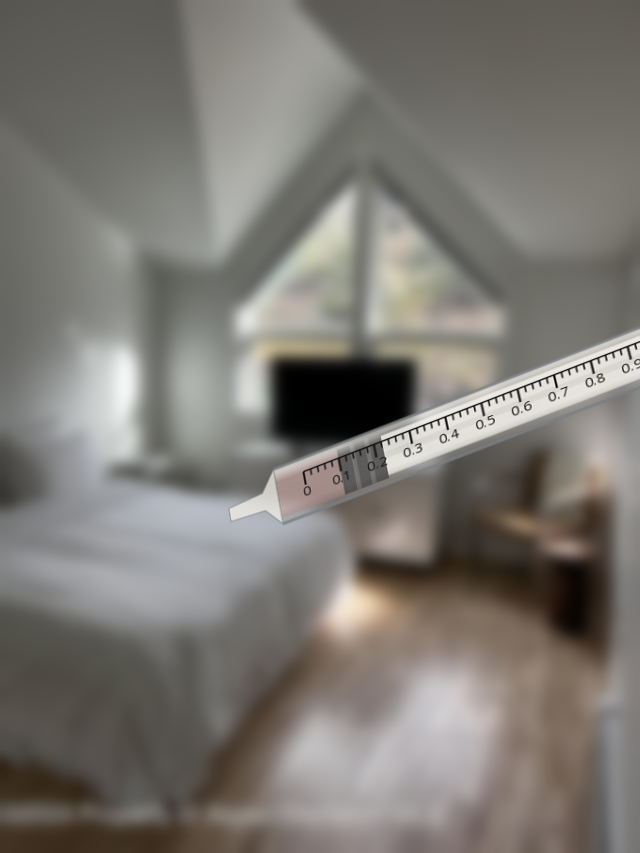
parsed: 0.1 mL
